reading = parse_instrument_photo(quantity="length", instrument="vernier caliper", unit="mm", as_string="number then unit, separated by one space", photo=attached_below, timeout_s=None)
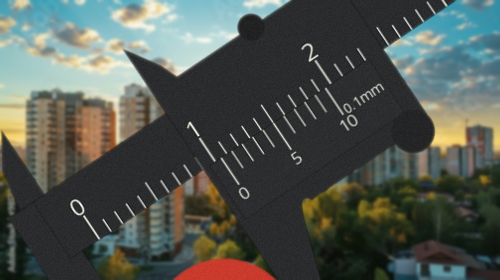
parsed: 10.5 mm
